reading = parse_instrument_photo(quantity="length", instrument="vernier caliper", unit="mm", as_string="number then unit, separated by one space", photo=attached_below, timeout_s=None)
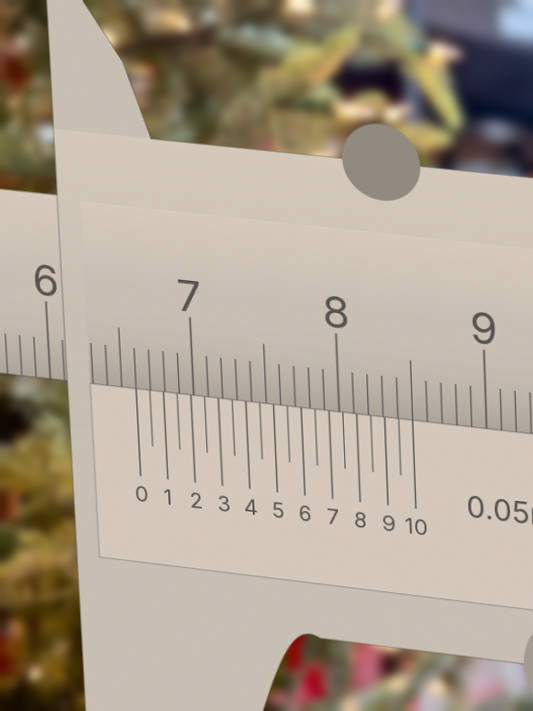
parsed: 66.0 mm
